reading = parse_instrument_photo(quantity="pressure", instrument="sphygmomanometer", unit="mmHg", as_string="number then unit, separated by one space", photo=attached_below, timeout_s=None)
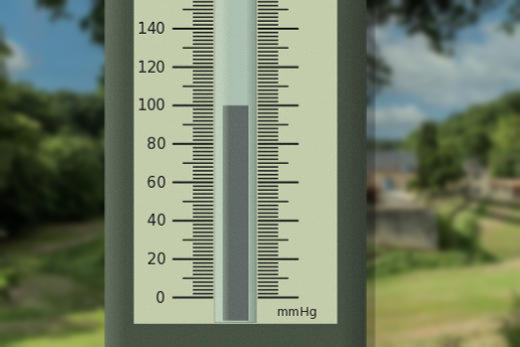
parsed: 100 mmHg
